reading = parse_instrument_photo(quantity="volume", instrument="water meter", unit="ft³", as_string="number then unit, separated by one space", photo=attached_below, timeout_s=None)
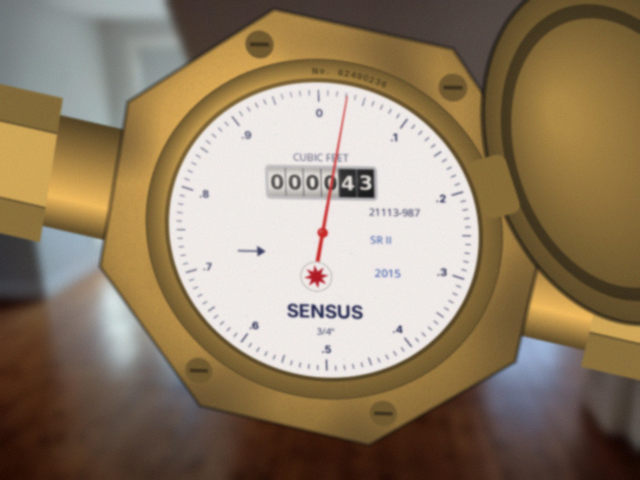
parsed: 43.03 ft³
